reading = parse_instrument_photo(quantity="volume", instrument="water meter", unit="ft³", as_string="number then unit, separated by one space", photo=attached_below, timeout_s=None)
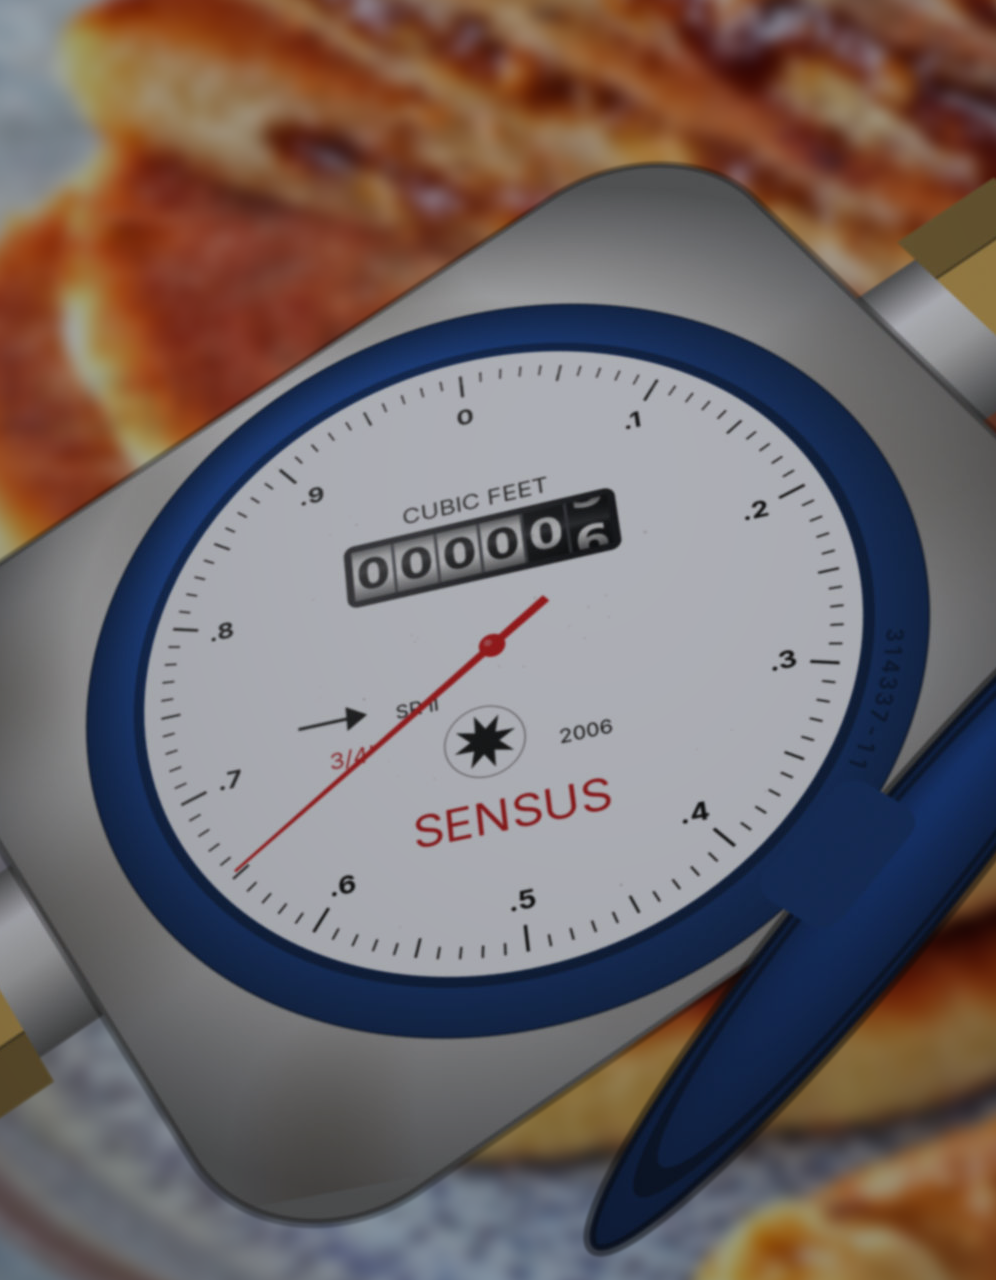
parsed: 5.65 ft³
